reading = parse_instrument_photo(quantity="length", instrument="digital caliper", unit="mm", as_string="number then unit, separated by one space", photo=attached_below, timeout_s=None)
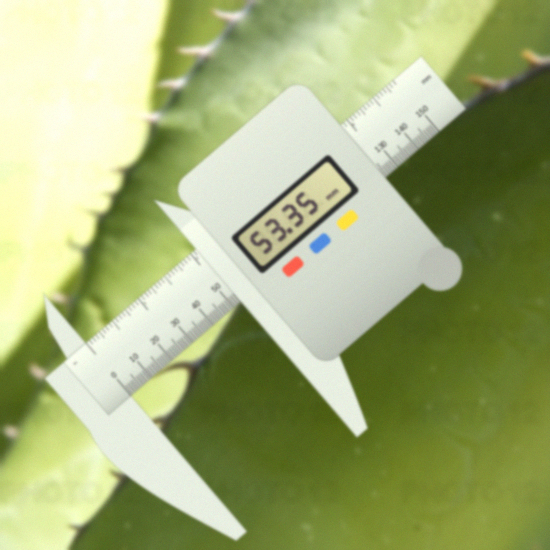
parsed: 53.35 mm
